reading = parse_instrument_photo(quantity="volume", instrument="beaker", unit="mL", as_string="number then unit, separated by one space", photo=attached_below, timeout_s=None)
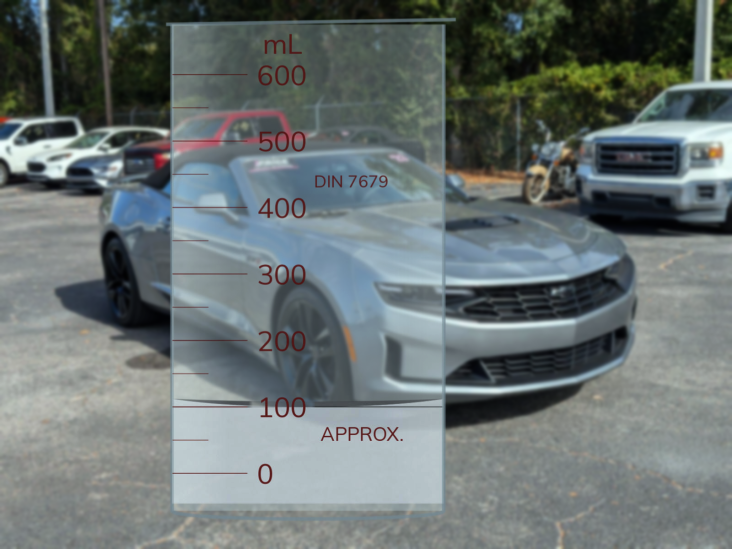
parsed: 100 mL
